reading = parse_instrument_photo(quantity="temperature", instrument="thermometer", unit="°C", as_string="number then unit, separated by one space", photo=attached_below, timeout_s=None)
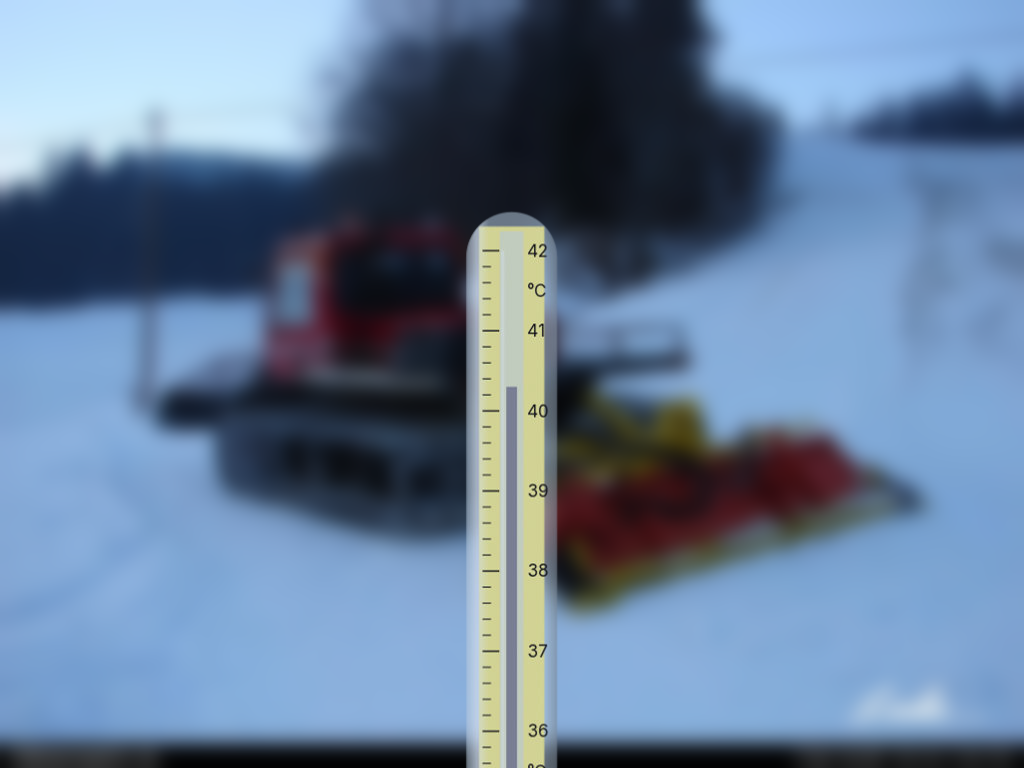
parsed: 40.3 °C
